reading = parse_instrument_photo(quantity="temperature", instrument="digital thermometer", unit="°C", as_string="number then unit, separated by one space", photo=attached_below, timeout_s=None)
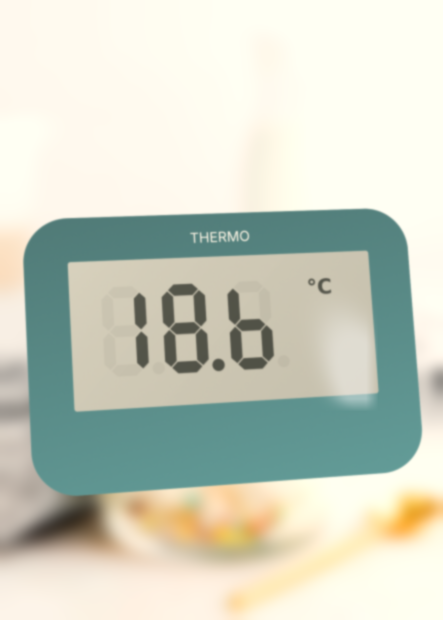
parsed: 18.6 °C
